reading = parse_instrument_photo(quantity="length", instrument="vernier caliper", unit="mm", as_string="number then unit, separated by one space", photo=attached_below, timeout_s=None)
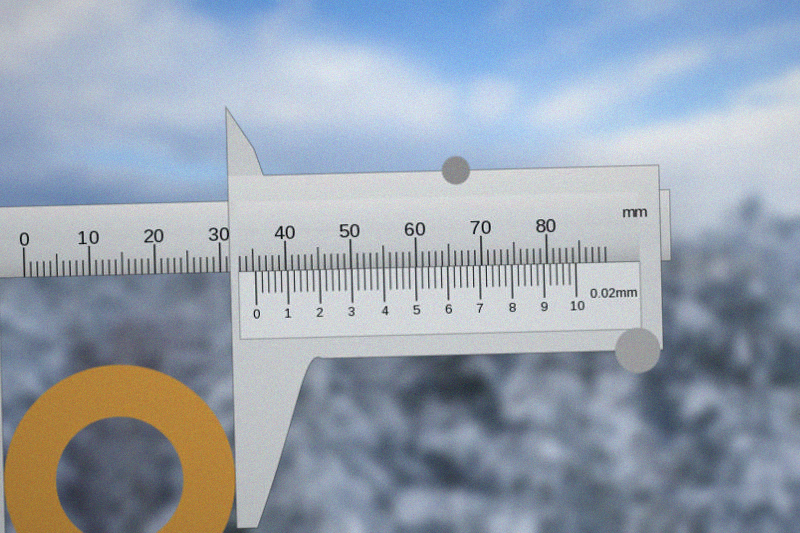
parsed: 35.4 mm
